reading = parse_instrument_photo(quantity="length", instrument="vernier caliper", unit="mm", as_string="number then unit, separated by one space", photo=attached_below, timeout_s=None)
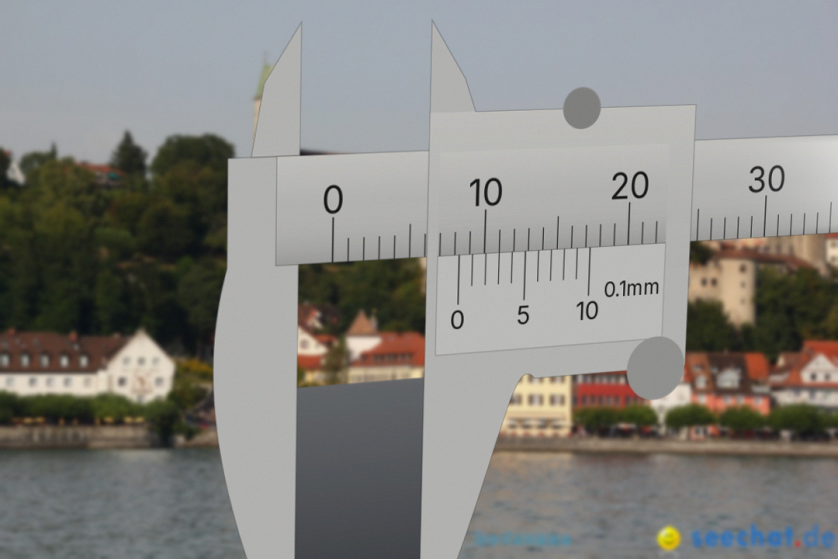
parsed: 8.3 mm
